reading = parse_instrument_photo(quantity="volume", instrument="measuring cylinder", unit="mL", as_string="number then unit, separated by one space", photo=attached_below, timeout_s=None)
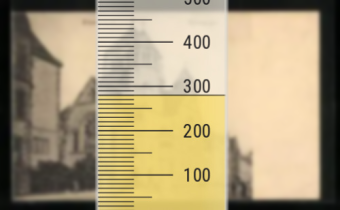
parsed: 280 mL
